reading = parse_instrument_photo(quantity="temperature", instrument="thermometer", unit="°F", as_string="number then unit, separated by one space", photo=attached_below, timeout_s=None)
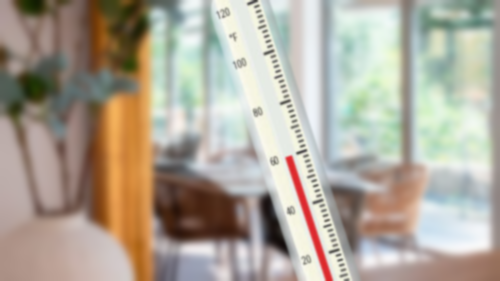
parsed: 60 °F
